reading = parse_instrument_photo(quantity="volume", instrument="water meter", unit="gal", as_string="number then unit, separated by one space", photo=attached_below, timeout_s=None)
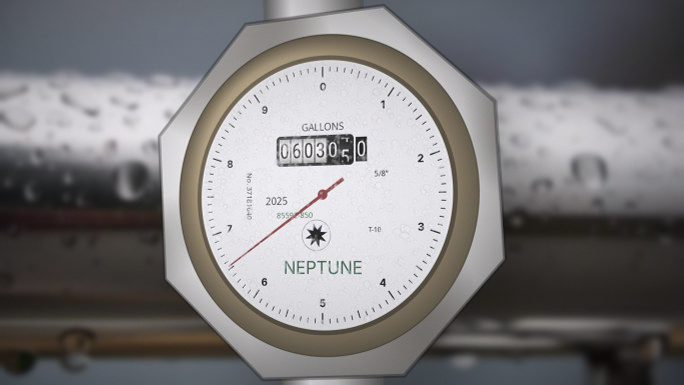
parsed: 603046.5 gal
